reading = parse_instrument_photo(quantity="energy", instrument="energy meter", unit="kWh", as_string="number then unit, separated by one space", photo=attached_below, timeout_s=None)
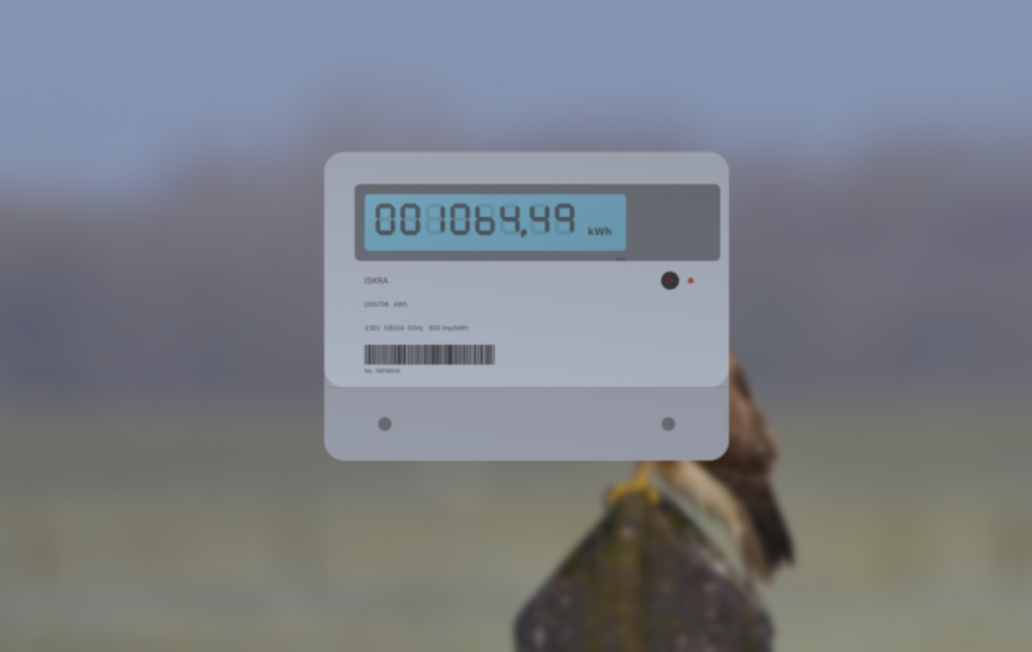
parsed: 1064.49 kWh
